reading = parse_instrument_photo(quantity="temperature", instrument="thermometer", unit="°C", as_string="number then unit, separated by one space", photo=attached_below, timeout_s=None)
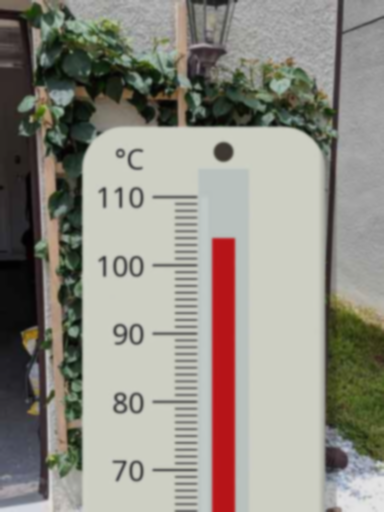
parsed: 104 °C
